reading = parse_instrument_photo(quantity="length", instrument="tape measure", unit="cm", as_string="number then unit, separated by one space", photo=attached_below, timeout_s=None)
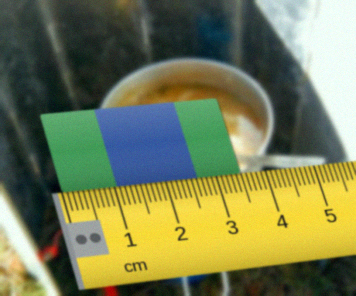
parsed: 3.5 cm
